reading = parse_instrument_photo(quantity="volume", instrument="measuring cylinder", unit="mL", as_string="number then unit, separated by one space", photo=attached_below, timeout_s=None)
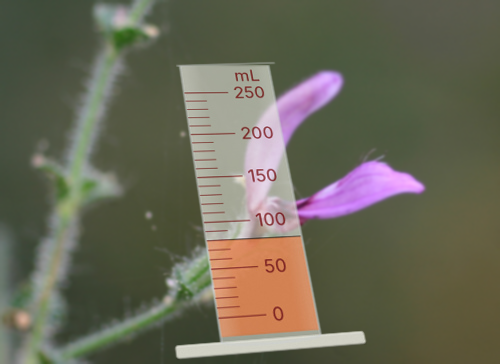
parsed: 80 mL
